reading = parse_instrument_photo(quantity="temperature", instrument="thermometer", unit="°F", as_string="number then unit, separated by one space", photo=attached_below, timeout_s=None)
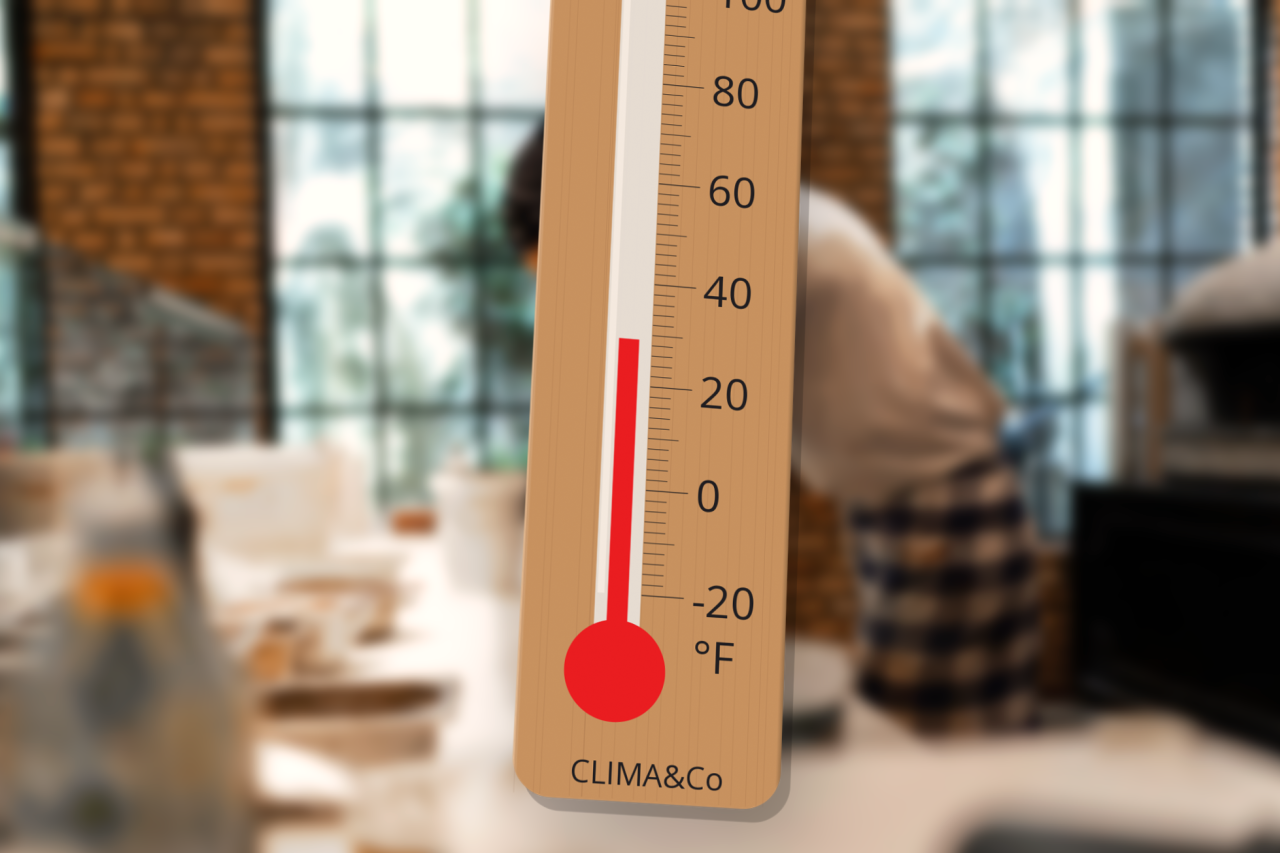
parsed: 29 °F
